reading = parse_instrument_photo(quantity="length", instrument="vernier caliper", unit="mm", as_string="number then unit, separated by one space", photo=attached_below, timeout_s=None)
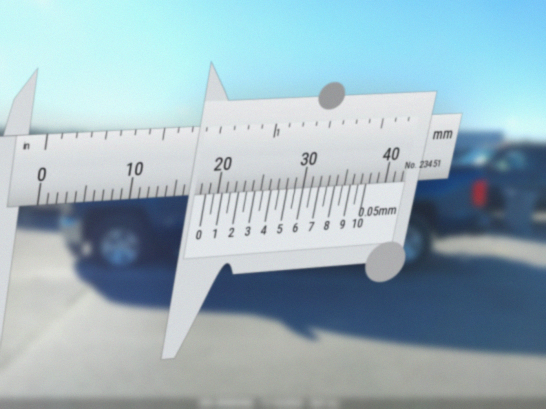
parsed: 18.6 mm
